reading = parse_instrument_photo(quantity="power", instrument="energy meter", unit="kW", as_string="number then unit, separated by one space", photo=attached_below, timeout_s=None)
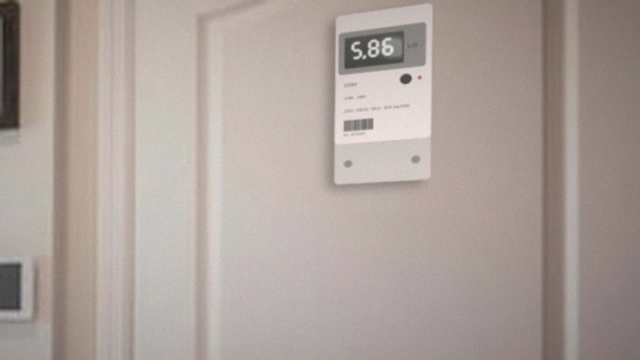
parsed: 5.86 kW
